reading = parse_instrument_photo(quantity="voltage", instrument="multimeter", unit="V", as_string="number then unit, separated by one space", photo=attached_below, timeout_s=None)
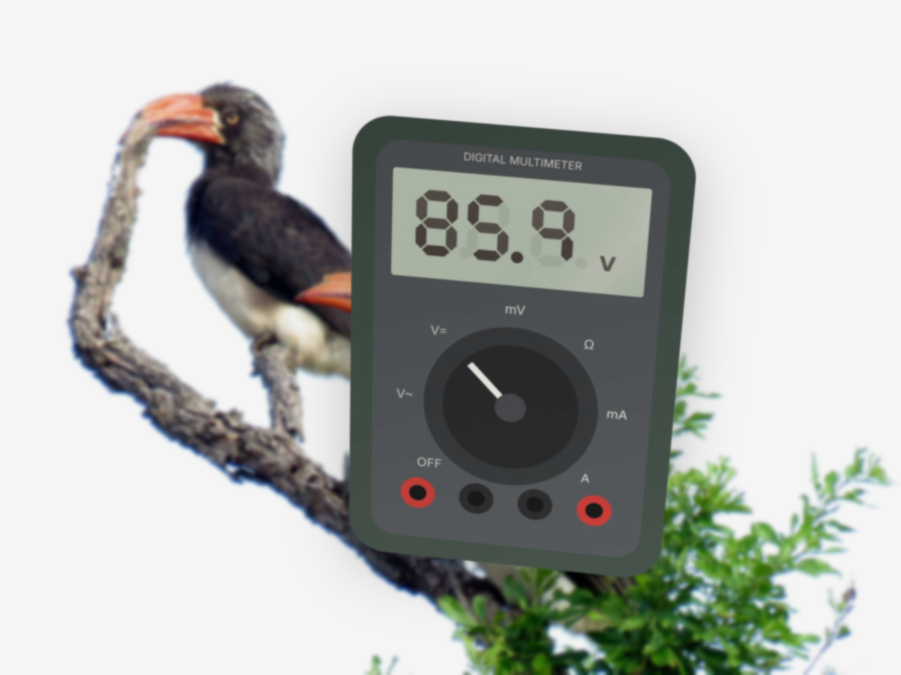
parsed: 85.9 V
